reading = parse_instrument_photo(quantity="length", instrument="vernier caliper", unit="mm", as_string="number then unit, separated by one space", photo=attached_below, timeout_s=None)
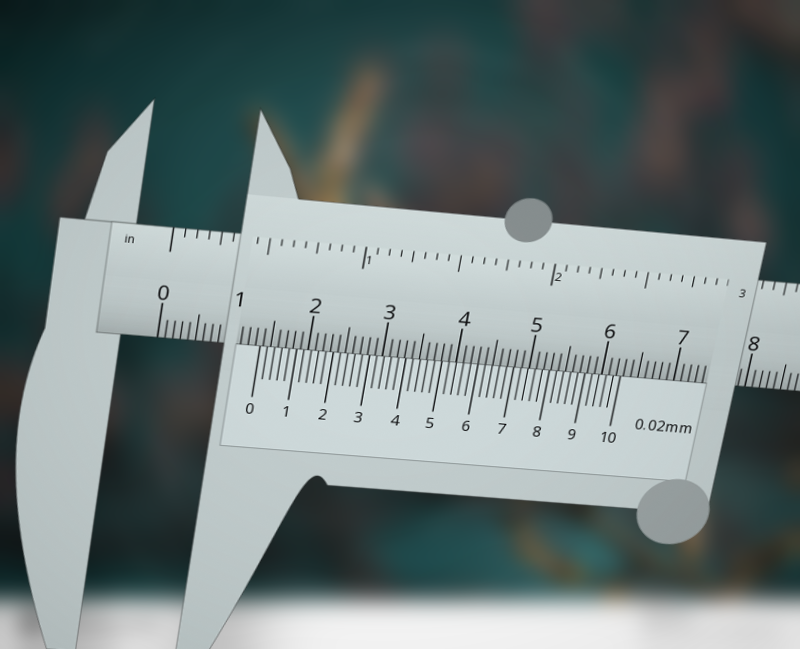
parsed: 13.6 mm
